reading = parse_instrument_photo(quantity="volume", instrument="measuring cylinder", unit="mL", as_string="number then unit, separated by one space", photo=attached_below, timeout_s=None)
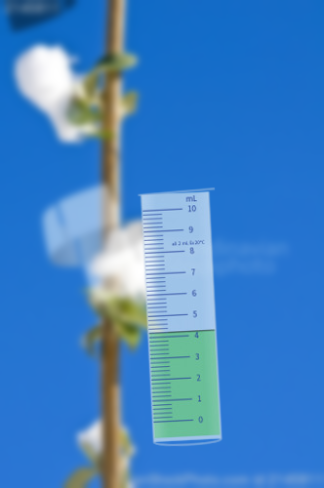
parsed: 4.2 mL
